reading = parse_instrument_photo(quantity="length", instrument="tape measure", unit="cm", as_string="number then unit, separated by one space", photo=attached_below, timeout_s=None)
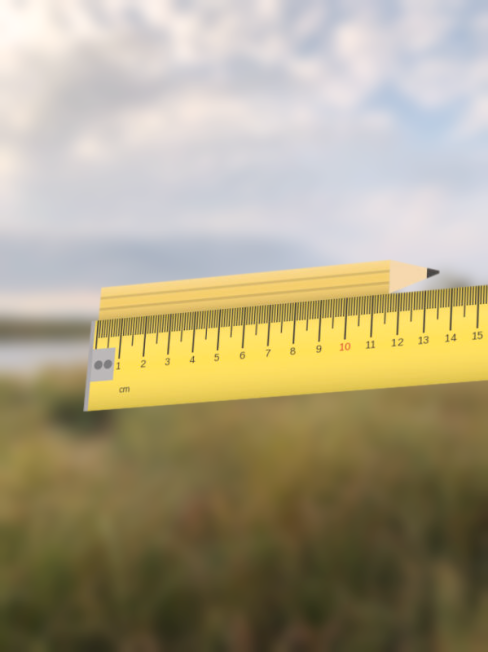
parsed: 13.5 cm
